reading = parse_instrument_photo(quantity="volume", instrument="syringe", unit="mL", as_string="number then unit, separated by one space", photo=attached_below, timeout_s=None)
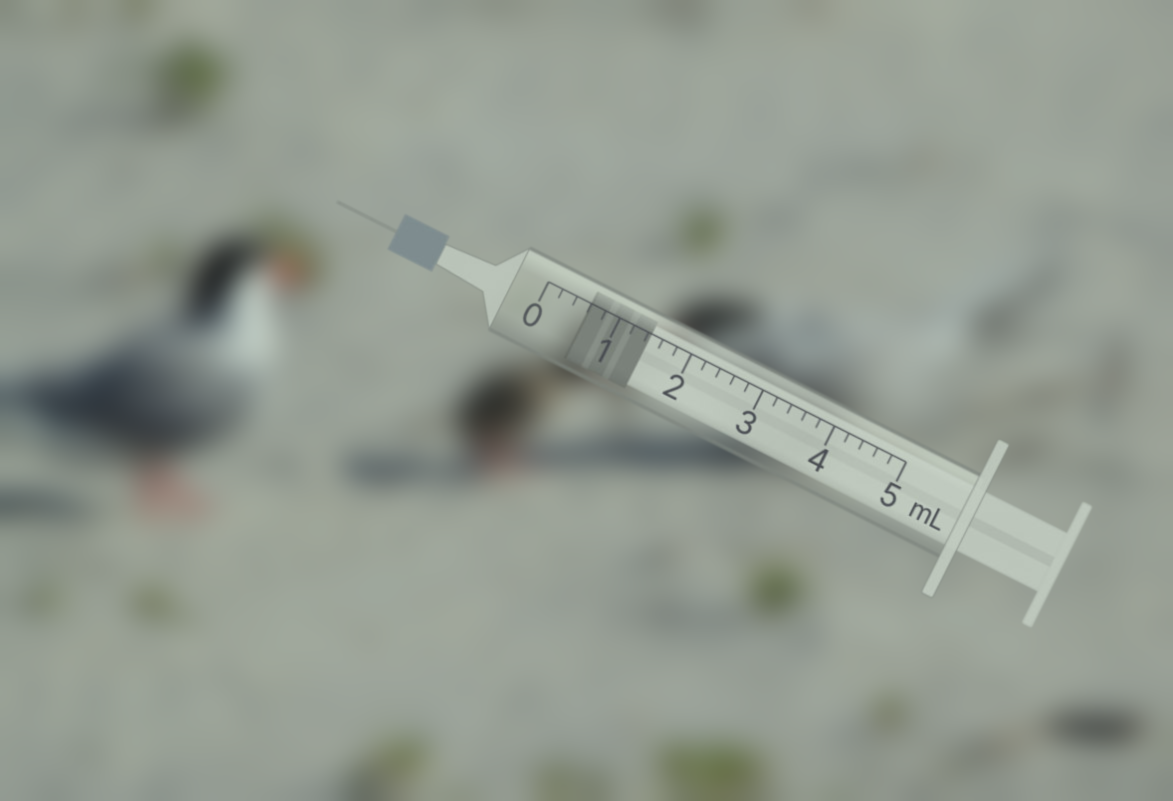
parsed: 0.6 mL
